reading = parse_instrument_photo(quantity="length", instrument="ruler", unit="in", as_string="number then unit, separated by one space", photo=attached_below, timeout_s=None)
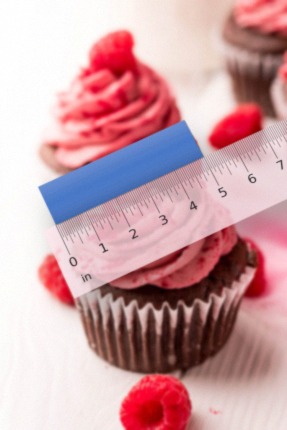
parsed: 5 in
